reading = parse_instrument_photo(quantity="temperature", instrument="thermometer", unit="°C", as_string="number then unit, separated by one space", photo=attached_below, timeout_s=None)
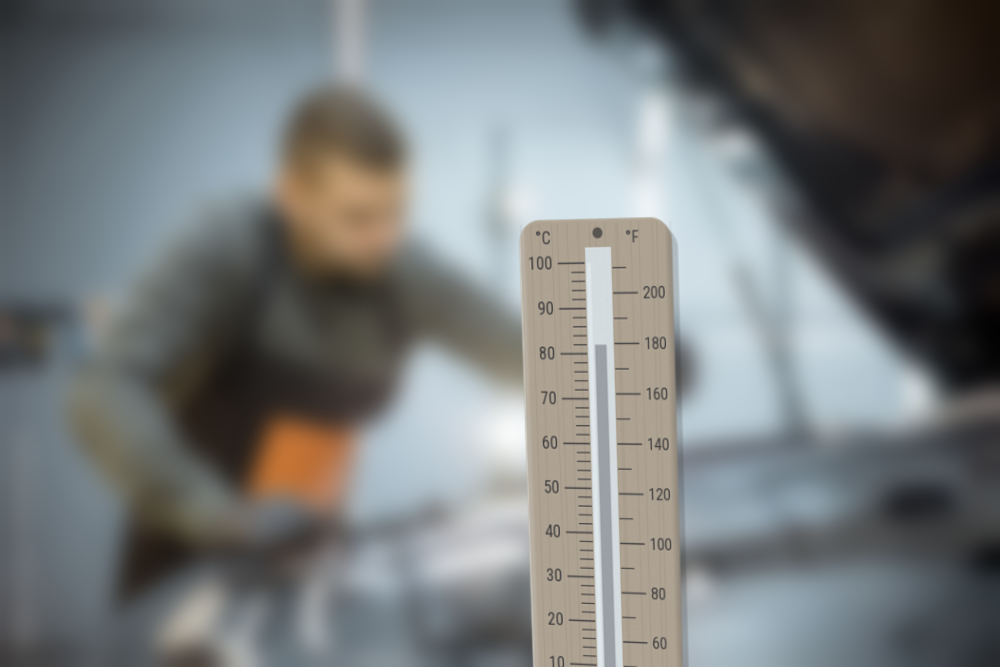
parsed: 82 °C
